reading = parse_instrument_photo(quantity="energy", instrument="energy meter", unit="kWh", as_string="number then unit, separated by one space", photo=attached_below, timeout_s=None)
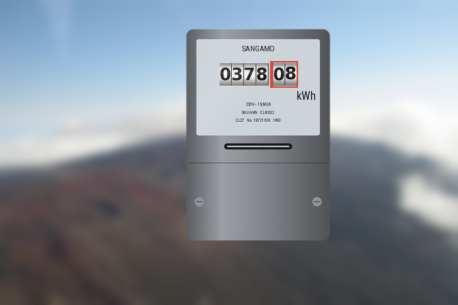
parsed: 378.08 kWh
